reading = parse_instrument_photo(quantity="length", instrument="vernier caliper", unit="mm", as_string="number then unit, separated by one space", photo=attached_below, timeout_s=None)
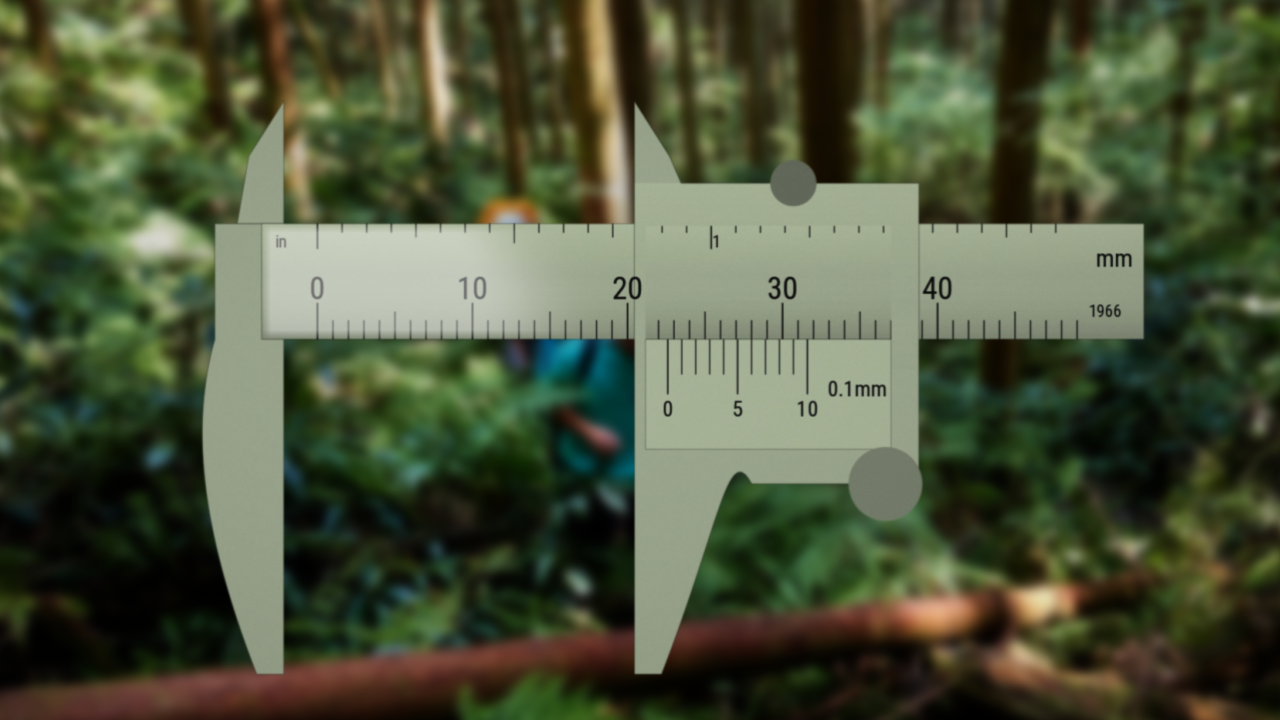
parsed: 22.6 mm
